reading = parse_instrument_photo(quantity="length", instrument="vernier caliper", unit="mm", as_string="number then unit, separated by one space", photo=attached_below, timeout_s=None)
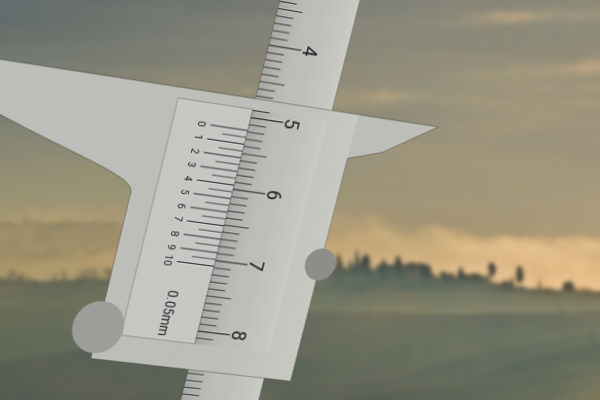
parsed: 51.8 mm
